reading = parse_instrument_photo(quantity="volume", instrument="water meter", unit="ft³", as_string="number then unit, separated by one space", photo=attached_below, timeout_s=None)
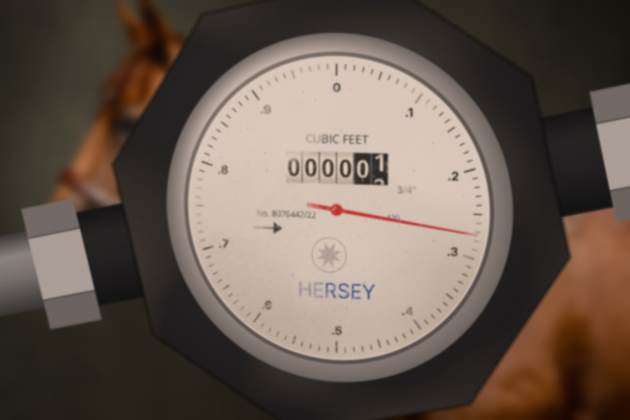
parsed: 1.27 ft³
